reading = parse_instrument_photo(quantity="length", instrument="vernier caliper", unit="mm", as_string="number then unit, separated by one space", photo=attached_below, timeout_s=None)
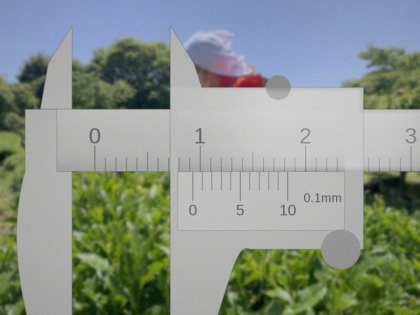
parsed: 9.3 mm
